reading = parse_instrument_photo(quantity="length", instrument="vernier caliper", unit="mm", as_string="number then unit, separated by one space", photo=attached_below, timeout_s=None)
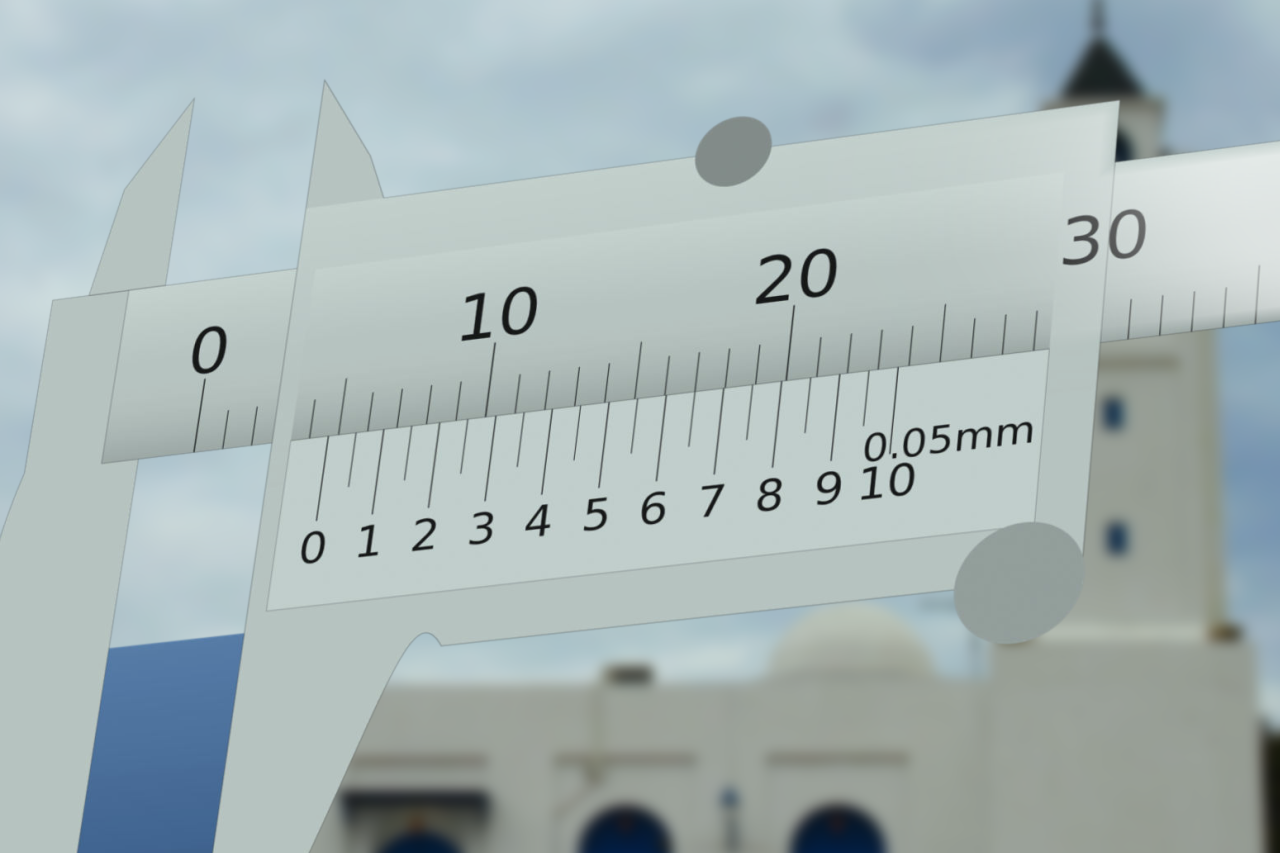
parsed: 4.65 mm
